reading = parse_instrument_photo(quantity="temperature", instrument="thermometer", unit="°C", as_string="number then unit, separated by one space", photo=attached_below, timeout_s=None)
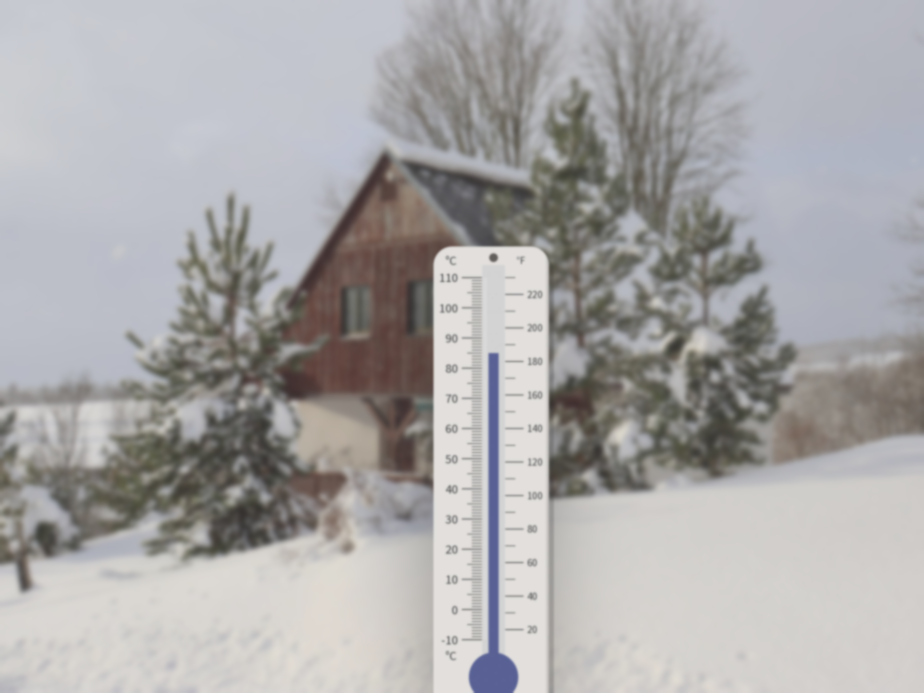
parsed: 85 °C
